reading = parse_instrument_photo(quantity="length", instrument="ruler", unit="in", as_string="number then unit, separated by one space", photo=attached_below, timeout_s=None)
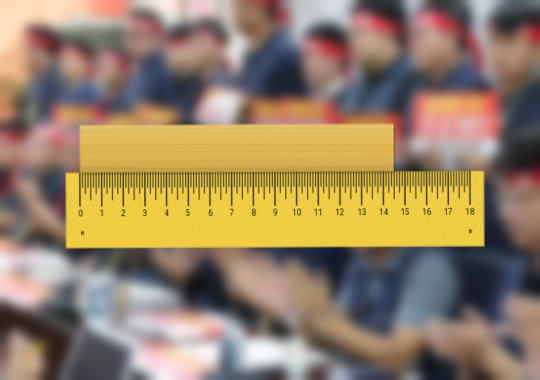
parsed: 14.5 in
